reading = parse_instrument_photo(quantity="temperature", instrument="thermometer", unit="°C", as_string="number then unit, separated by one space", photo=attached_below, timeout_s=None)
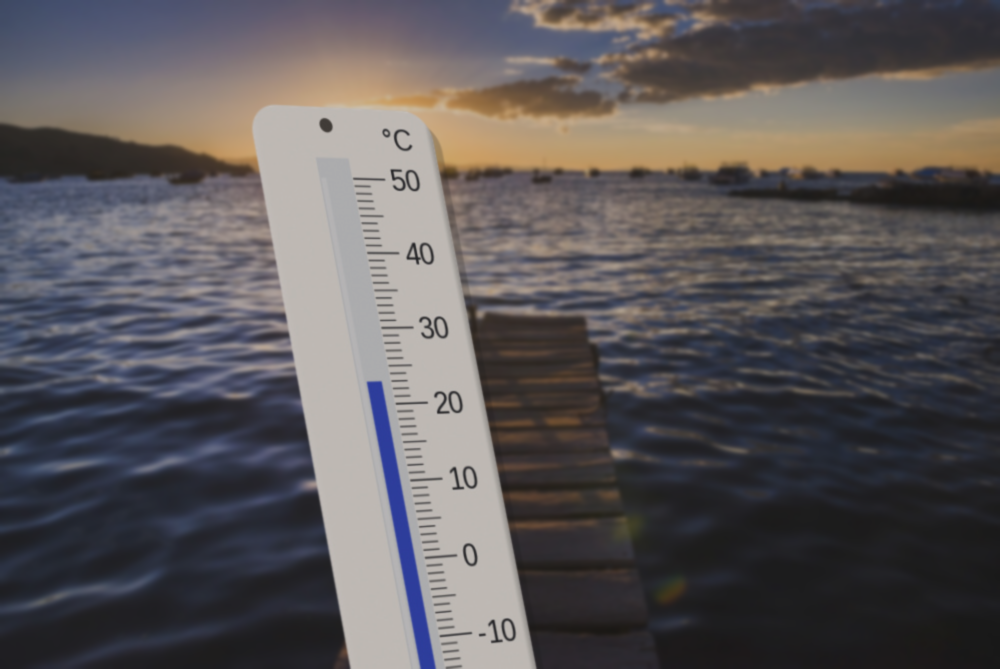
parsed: 23 °C
